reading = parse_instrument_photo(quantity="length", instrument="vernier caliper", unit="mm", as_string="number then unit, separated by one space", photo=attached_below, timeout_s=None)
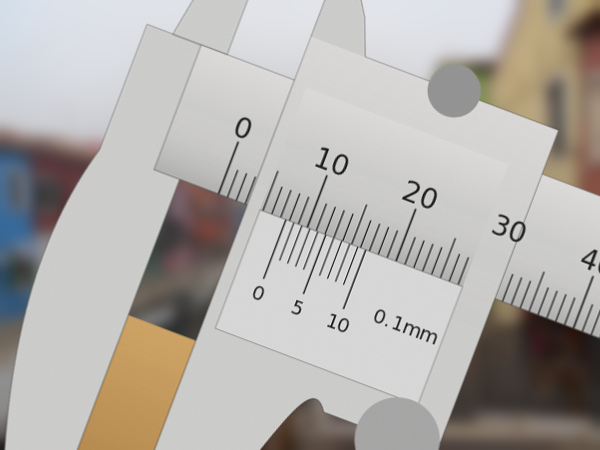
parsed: 7.6 mm
